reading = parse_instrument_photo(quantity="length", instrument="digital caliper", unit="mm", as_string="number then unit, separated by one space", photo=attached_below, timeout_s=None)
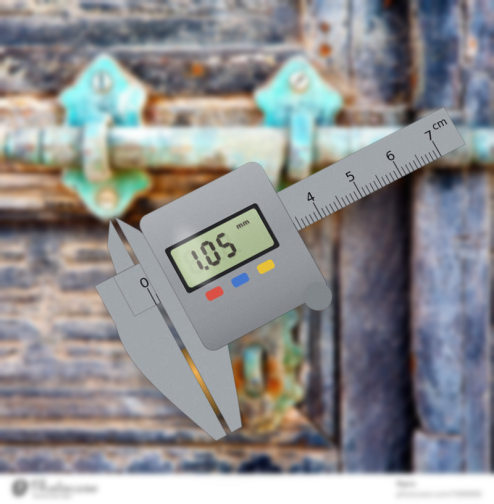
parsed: 1.05 mm
